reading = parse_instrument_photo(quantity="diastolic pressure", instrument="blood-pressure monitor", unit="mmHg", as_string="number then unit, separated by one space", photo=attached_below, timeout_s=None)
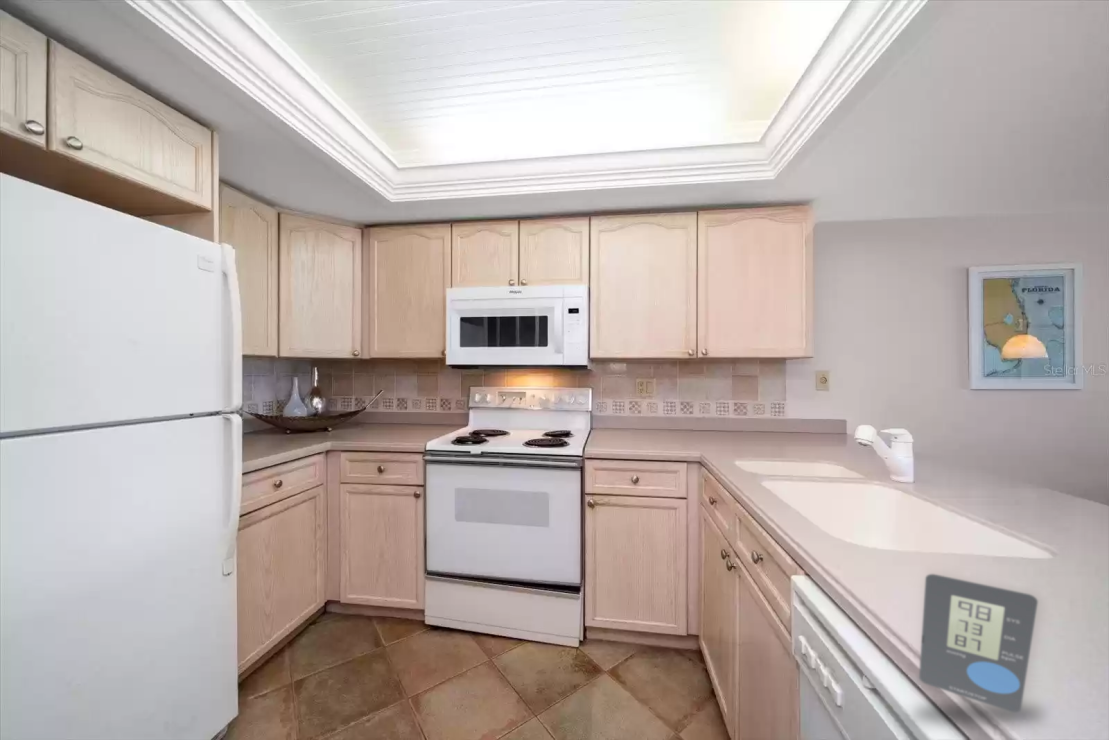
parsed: 73 mmHg
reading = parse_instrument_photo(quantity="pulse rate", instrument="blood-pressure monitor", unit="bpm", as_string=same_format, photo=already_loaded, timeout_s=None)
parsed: 87 bpm
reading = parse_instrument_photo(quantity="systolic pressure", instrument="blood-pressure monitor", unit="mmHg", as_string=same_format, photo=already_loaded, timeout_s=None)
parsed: 98 mmHg
